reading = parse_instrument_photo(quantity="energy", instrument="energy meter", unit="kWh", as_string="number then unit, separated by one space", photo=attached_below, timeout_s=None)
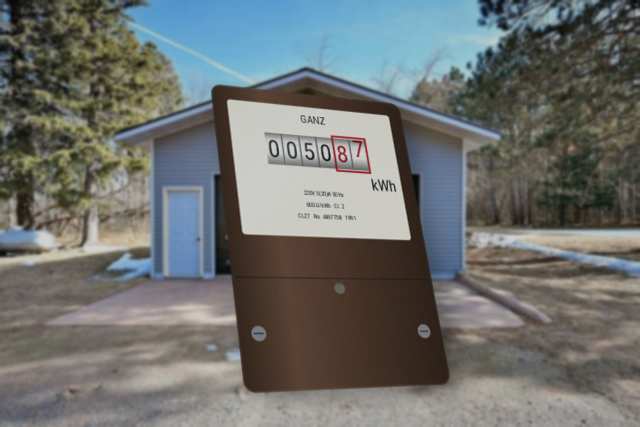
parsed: 50.87 kWh
